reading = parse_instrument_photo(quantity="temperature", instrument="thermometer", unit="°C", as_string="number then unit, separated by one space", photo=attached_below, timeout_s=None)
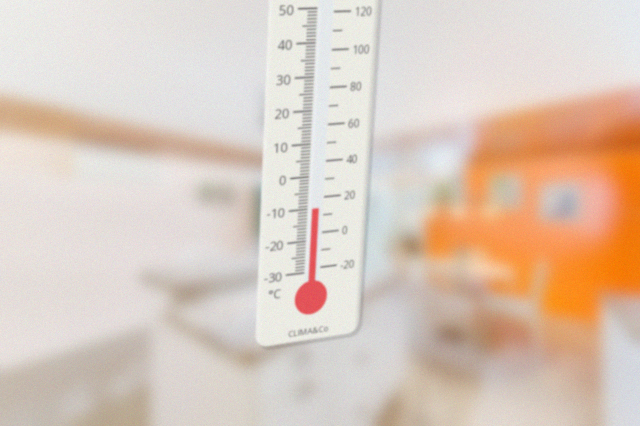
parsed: -10 °C
